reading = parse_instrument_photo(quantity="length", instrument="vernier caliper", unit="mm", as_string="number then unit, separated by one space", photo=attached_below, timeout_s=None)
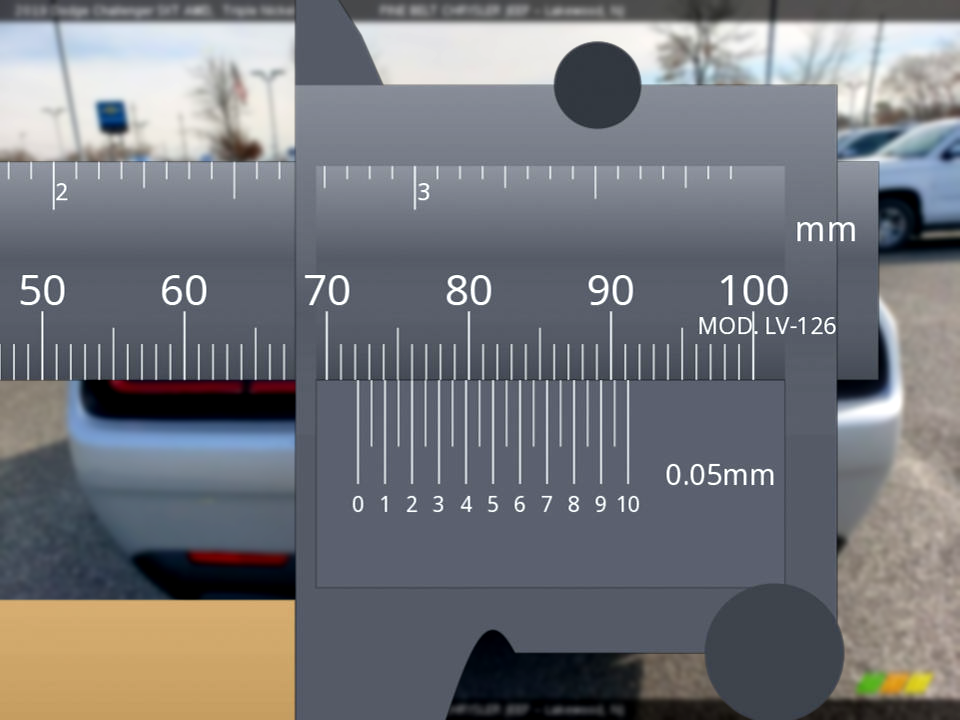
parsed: 72.2 mm
